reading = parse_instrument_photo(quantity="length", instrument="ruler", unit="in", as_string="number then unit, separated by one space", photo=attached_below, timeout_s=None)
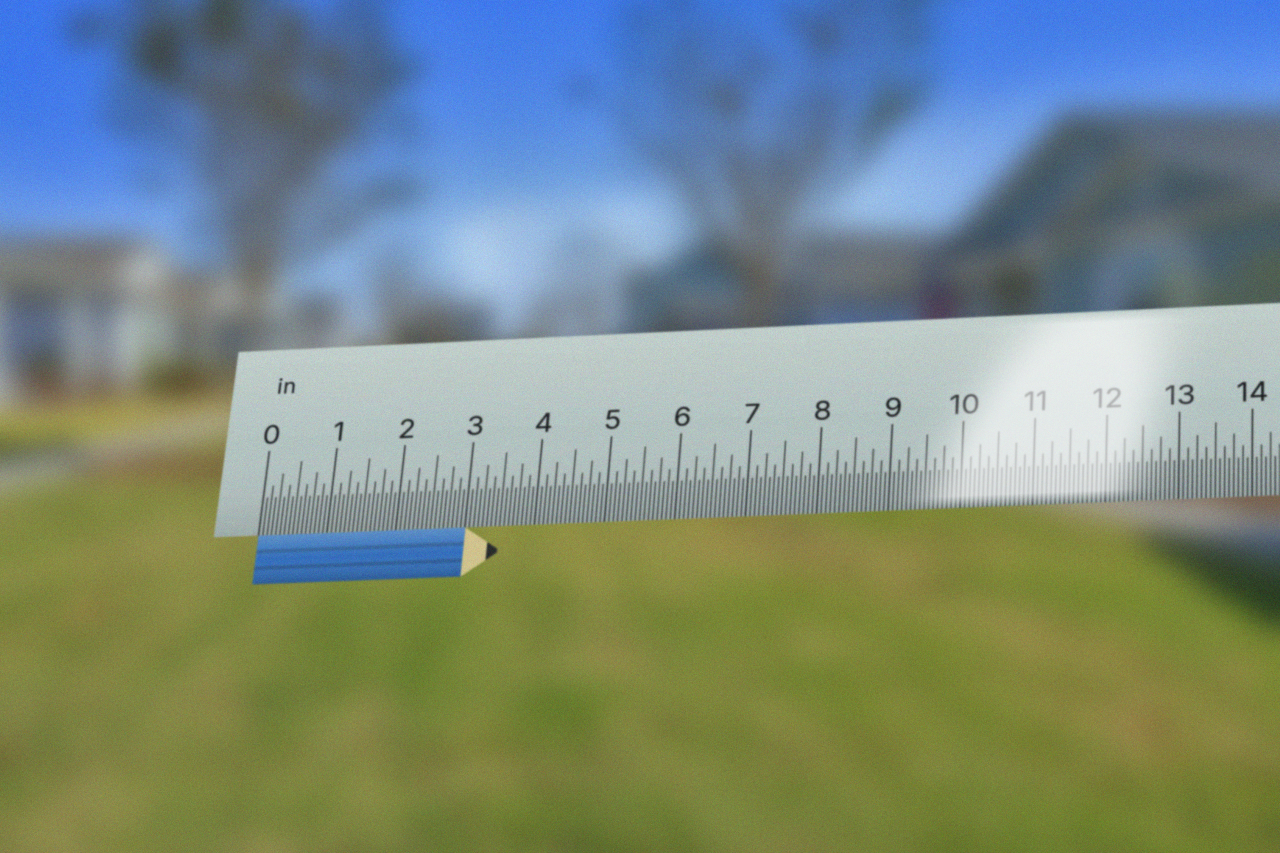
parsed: 3.5 in
